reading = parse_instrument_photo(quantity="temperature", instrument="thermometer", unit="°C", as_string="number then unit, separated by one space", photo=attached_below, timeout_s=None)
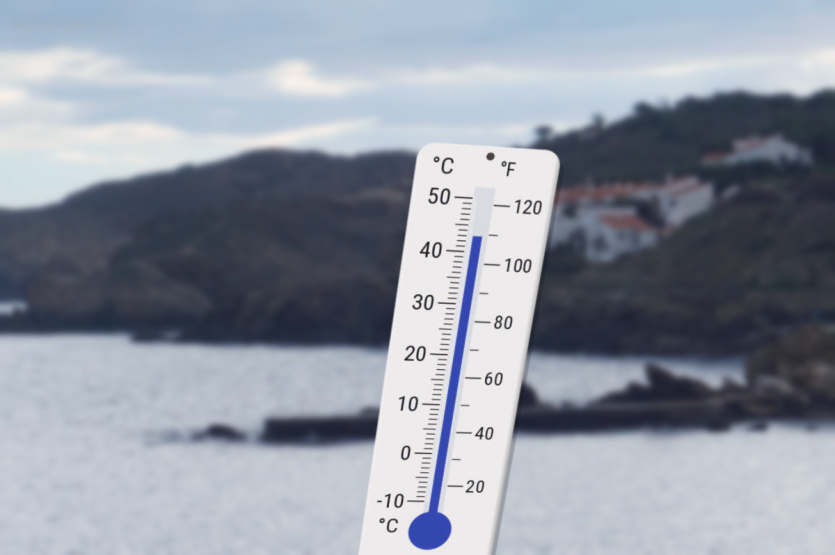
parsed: 43 °C
